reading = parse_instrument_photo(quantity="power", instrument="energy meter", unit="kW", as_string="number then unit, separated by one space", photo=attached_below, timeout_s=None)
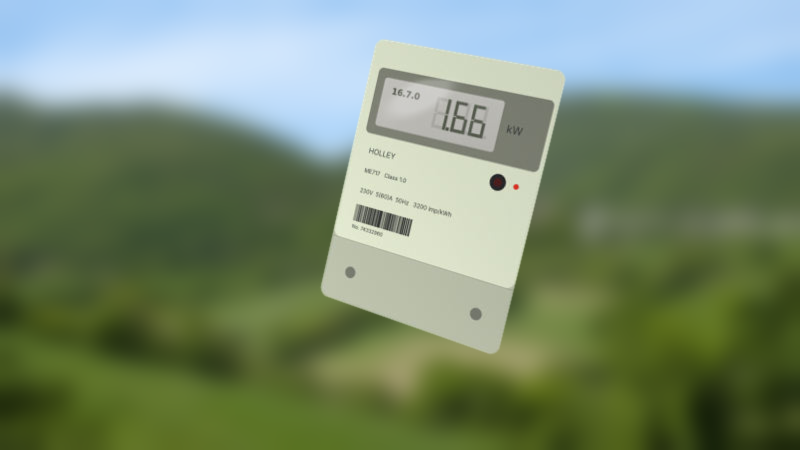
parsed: 1.66 kW
